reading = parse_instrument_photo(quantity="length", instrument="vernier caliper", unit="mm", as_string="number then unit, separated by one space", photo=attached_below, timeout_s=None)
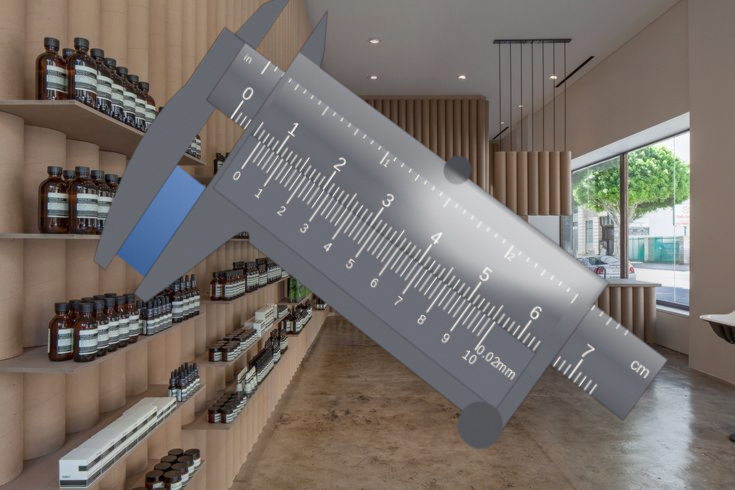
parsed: 6.5 mm
